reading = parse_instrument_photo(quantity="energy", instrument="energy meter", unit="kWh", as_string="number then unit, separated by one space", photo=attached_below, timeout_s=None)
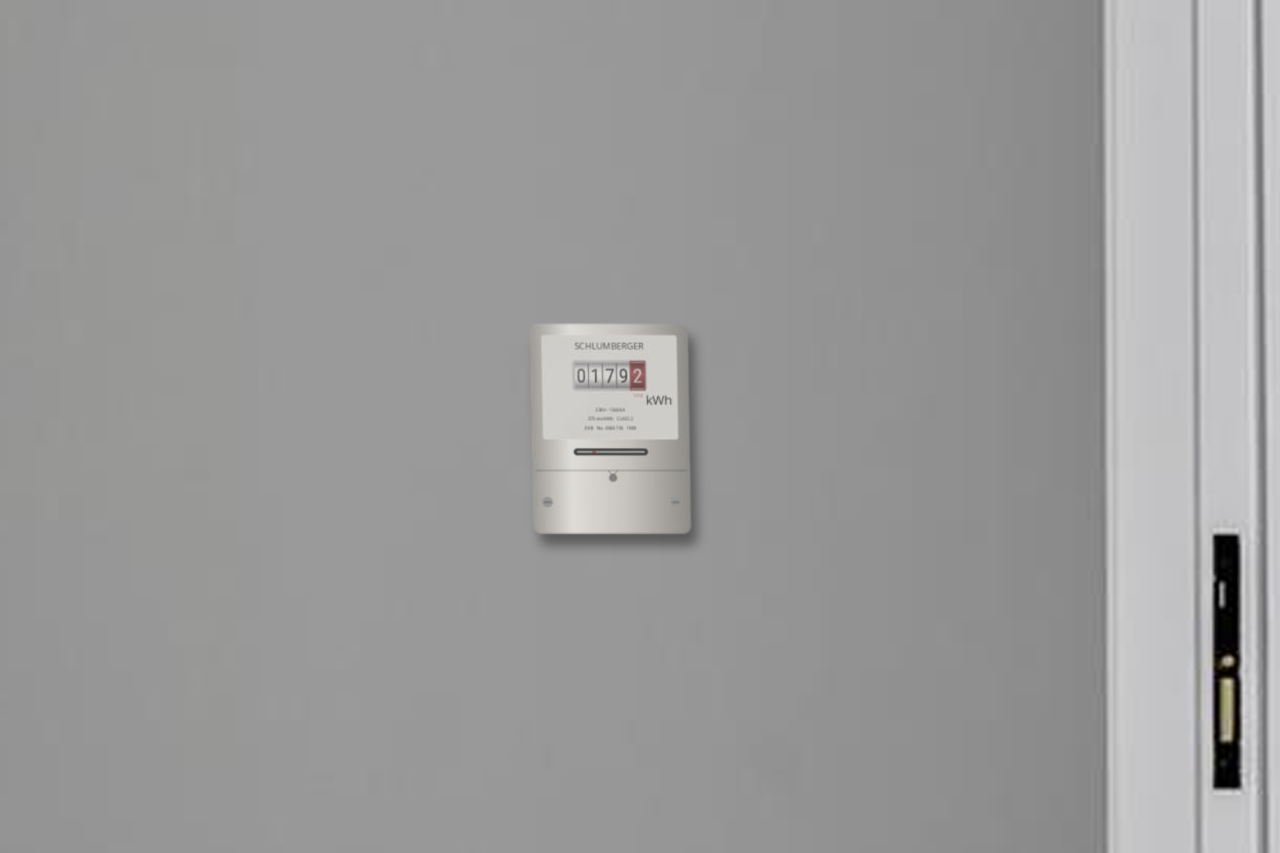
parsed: 179.2 kWh
